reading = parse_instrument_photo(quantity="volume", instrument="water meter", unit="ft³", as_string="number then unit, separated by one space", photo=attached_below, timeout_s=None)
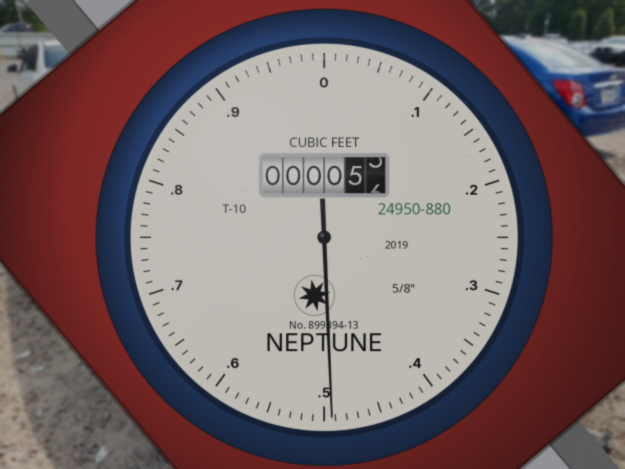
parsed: 55.49 ft³
